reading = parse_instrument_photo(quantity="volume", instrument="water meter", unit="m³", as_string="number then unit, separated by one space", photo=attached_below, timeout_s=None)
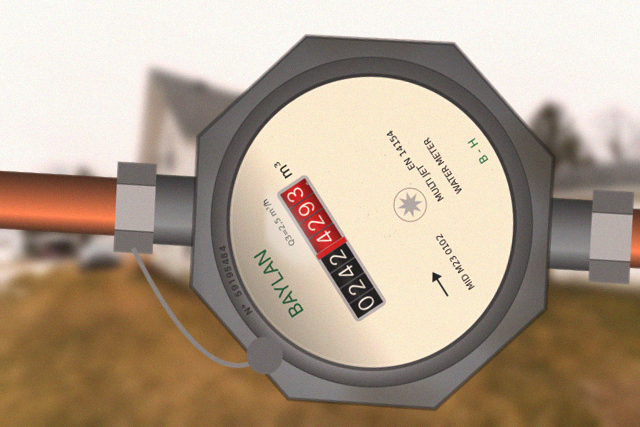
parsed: 242.4293 m³
